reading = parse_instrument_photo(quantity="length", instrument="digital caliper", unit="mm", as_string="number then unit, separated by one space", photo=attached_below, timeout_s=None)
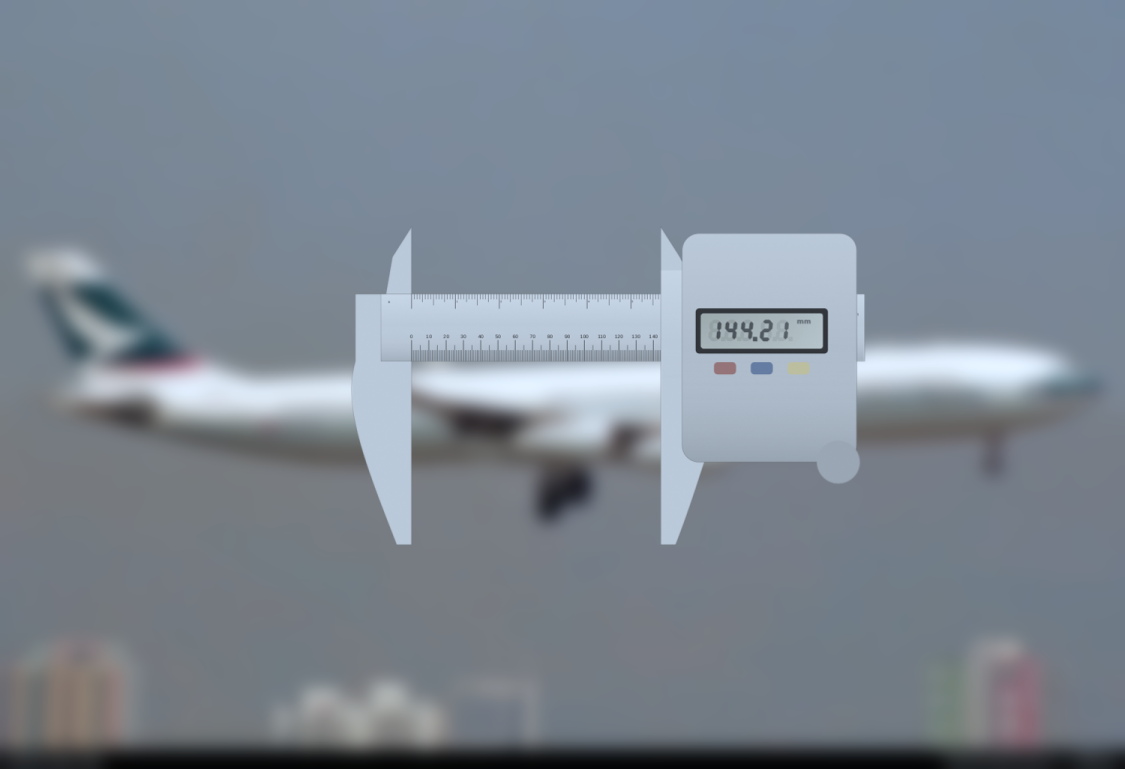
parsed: 144.21 mm
